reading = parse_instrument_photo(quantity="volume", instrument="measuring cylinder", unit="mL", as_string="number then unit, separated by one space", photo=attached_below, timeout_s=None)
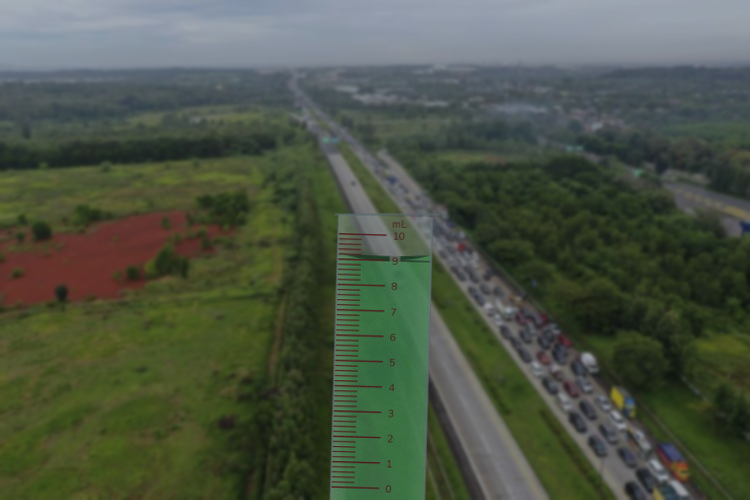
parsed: 9 mL
